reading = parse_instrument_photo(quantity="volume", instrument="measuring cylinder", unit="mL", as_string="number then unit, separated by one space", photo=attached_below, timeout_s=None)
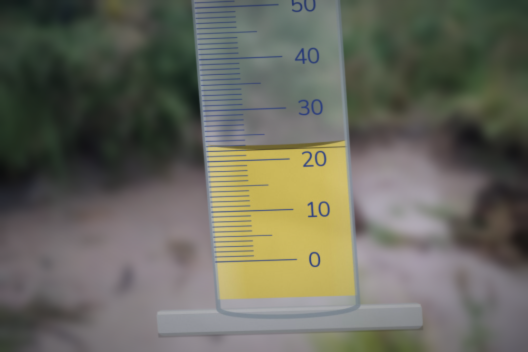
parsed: 22 mL
